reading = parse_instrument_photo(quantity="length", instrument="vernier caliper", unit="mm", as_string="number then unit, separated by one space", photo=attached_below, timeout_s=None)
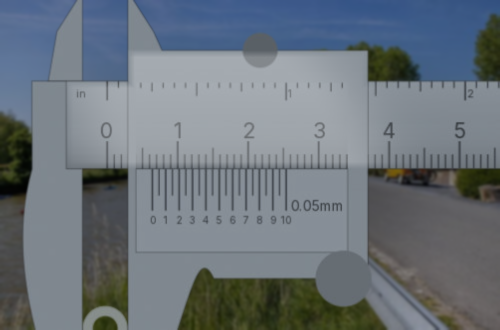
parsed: 6.4 mm
